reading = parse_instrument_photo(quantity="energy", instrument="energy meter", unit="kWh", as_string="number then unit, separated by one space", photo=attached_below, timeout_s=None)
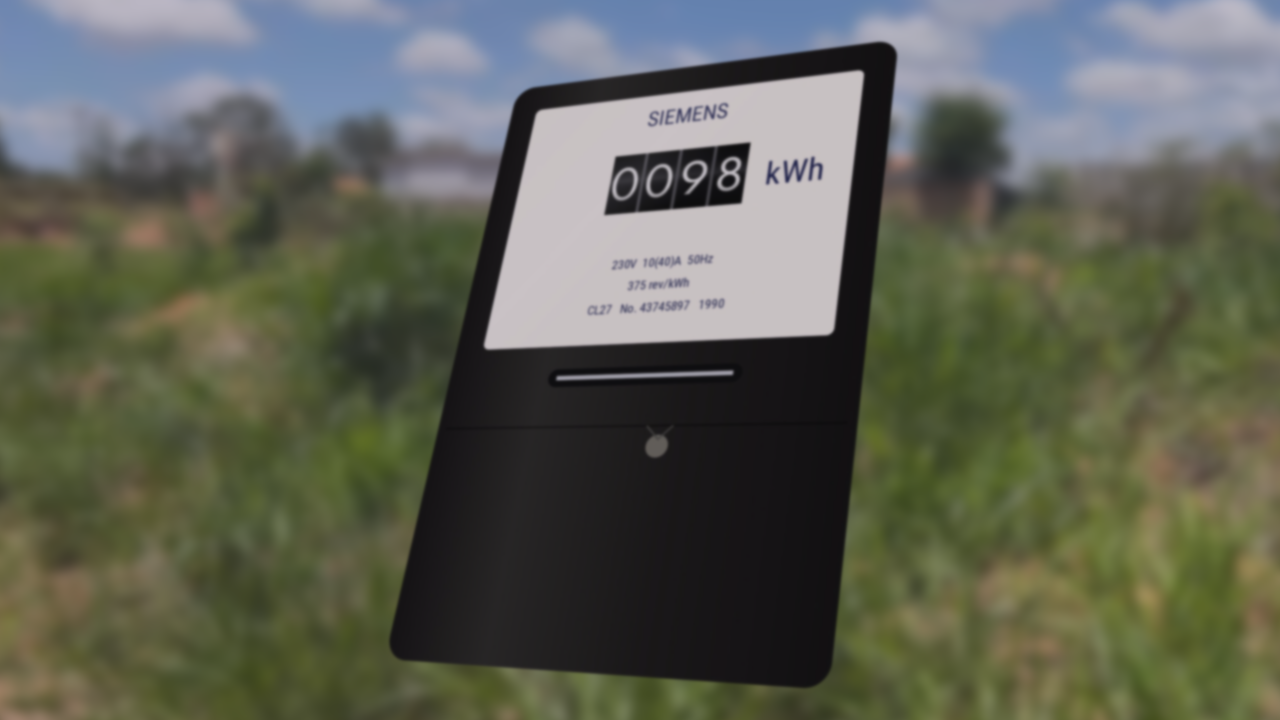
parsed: 98 kWh
